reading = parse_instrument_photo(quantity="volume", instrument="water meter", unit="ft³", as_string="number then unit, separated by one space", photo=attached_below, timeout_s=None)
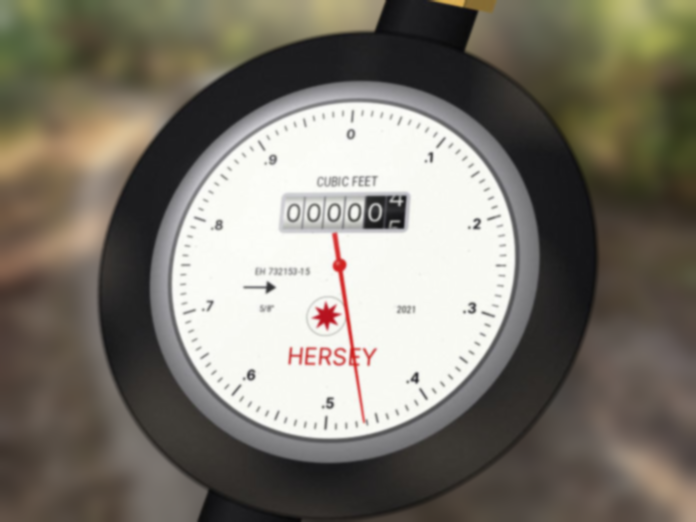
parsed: 4.46 ft³
